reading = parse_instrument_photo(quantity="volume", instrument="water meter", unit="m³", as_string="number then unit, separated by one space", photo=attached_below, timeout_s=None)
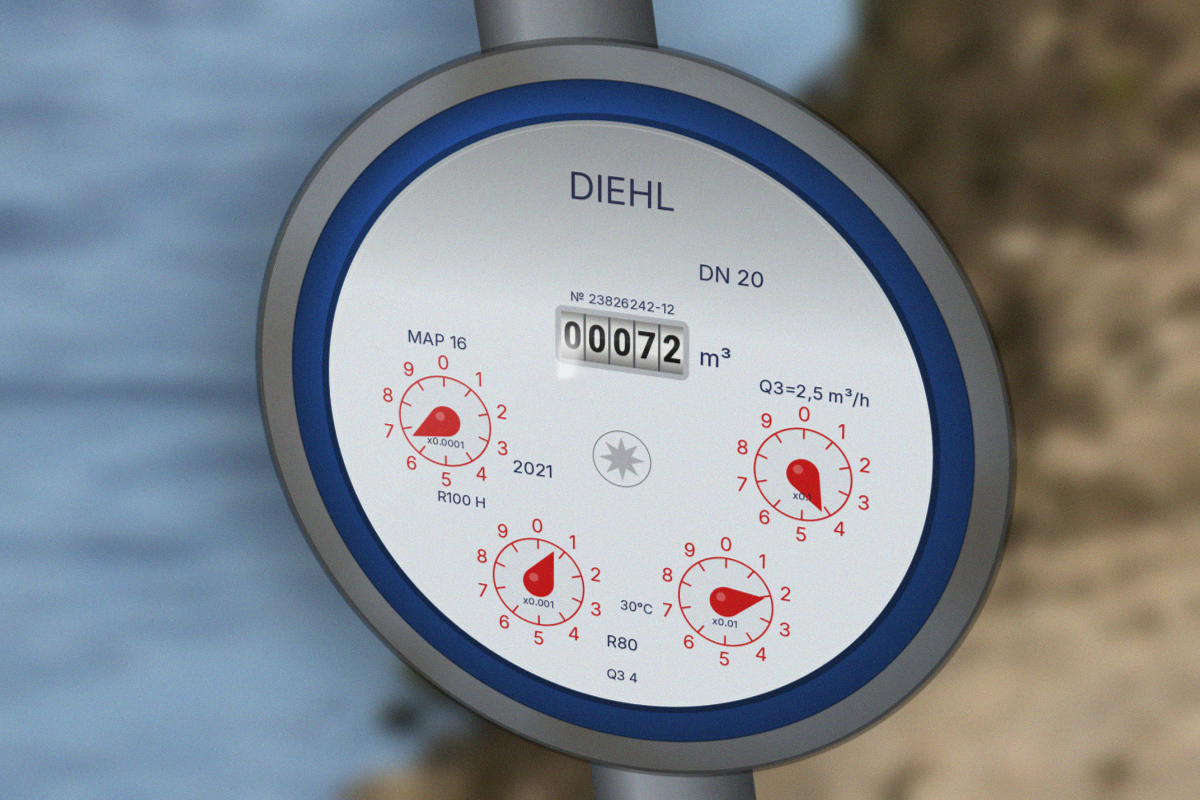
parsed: 72.4206 m³
